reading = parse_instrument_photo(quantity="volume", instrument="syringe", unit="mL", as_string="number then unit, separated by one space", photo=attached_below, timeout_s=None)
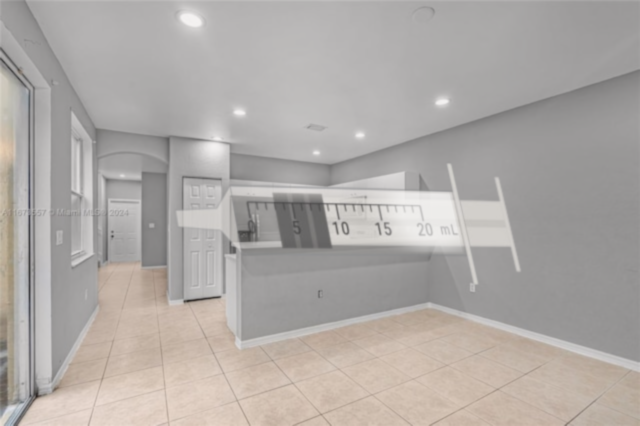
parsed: 3 mL
